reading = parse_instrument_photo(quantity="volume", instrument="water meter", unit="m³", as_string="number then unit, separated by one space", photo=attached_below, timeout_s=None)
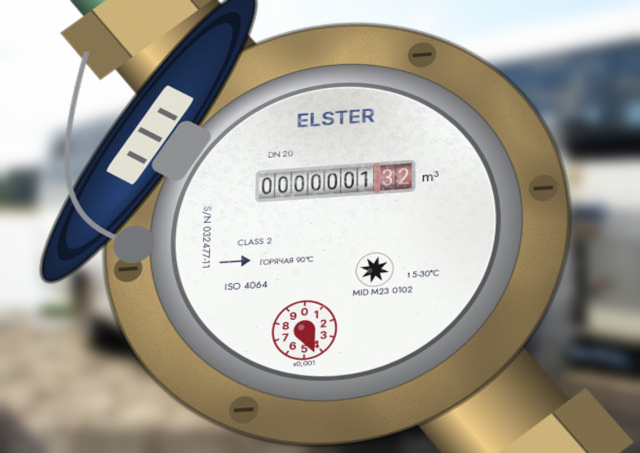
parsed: 1.324 m³
